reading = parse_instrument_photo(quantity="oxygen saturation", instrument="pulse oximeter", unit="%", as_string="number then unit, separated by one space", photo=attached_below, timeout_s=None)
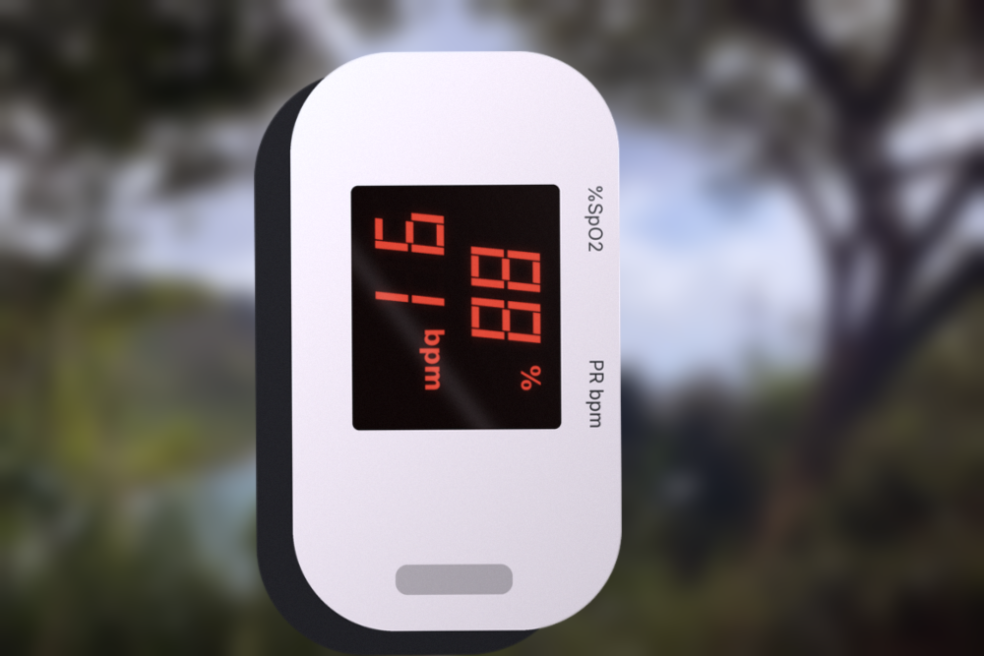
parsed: 88 %
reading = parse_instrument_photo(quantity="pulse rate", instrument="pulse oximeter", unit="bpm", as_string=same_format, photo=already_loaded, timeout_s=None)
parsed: 91 bpm
